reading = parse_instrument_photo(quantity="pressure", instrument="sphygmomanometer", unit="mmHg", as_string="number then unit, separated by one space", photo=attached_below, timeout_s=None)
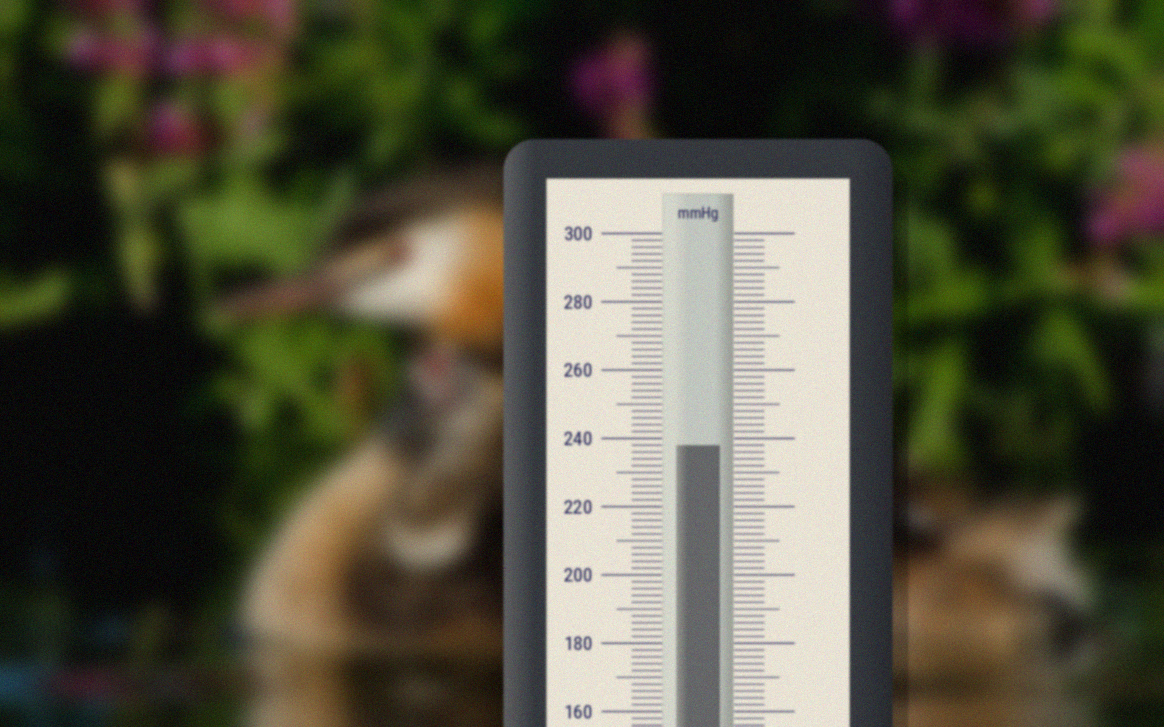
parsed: 238 mmHg
